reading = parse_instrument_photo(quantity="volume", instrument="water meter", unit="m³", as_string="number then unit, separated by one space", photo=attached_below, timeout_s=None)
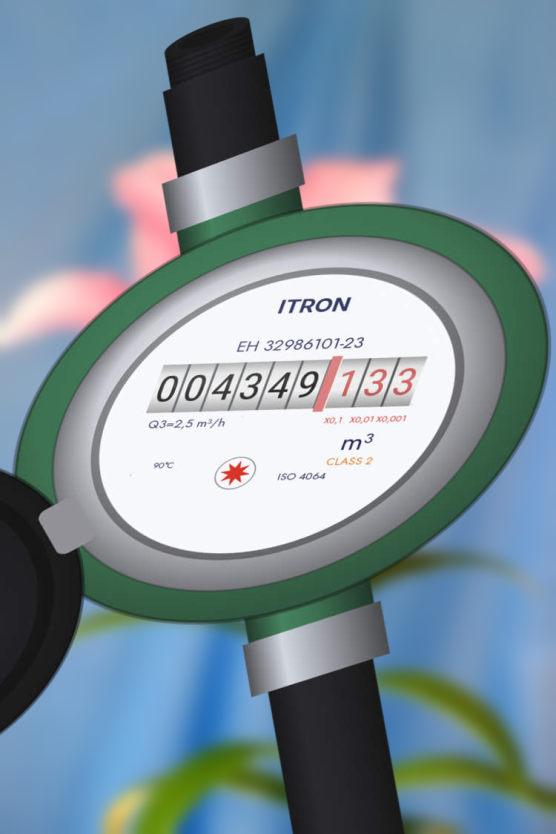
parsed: 4349.133 m³
